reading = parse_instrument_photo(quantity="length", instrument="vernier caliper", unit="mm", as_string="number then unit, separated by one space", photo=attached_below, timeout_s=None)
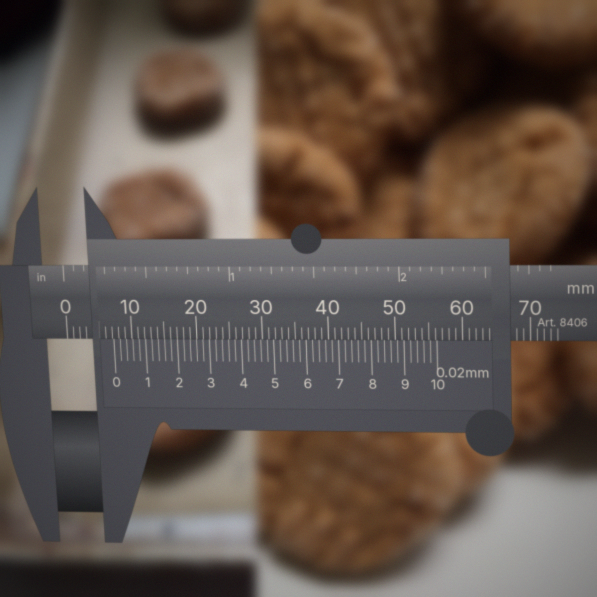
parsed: 7.2 mm
